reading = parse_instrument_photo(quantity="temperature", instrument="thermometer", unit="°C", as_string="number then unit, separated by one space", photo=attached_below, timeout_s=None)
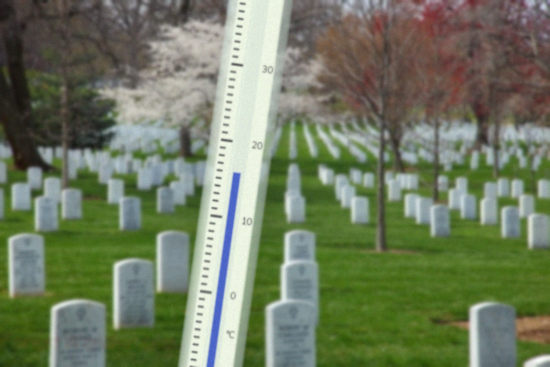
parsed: 16 °C
